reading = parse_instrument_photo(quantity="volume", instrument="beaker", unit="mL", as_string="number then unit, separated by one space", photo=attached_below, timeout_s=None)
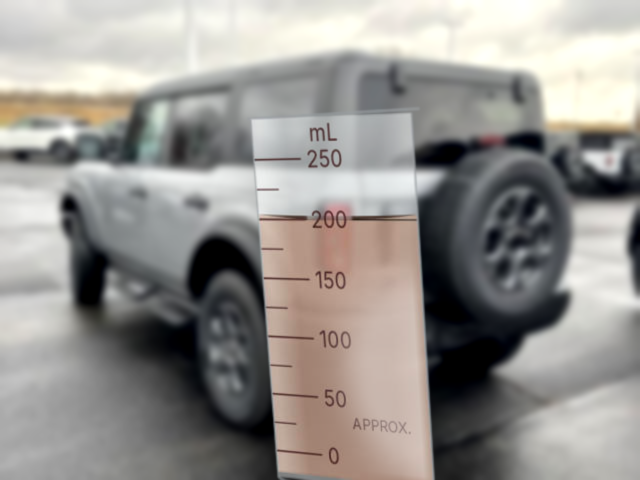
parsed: 200 mL
